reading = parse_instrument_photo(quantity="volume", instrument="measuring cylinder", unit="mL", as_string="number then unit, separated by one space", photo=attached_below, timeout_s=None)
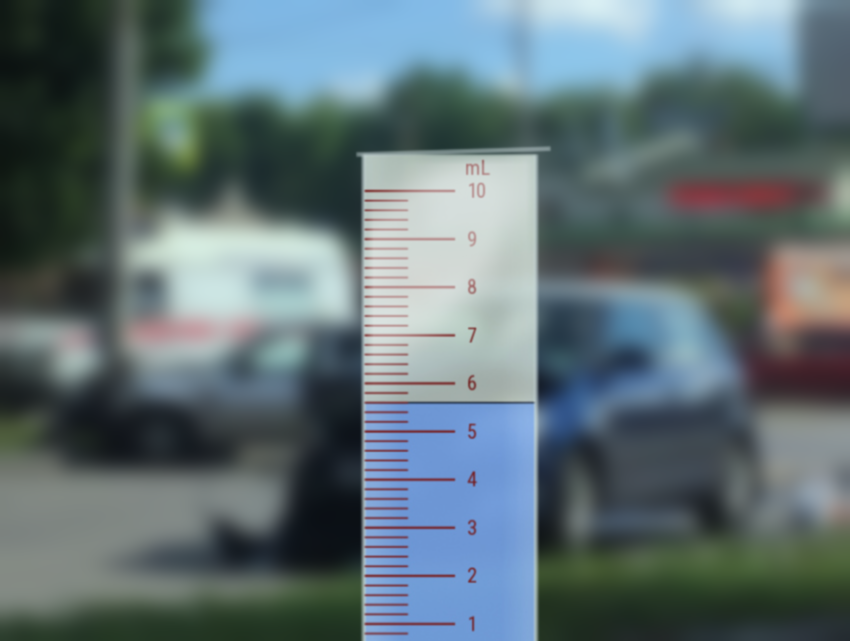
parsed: 5.6 mL
